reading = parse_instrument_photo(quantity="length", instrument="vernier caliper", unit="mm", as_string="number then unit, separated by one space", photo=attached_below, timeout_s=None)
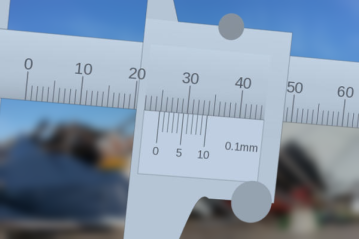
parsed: 24.8 mm
